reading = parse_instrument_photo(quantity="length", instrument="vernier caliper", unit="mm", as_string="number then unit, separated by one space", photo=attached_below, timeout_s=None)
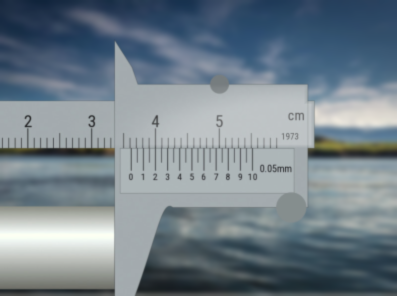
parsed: 36.2 mm
